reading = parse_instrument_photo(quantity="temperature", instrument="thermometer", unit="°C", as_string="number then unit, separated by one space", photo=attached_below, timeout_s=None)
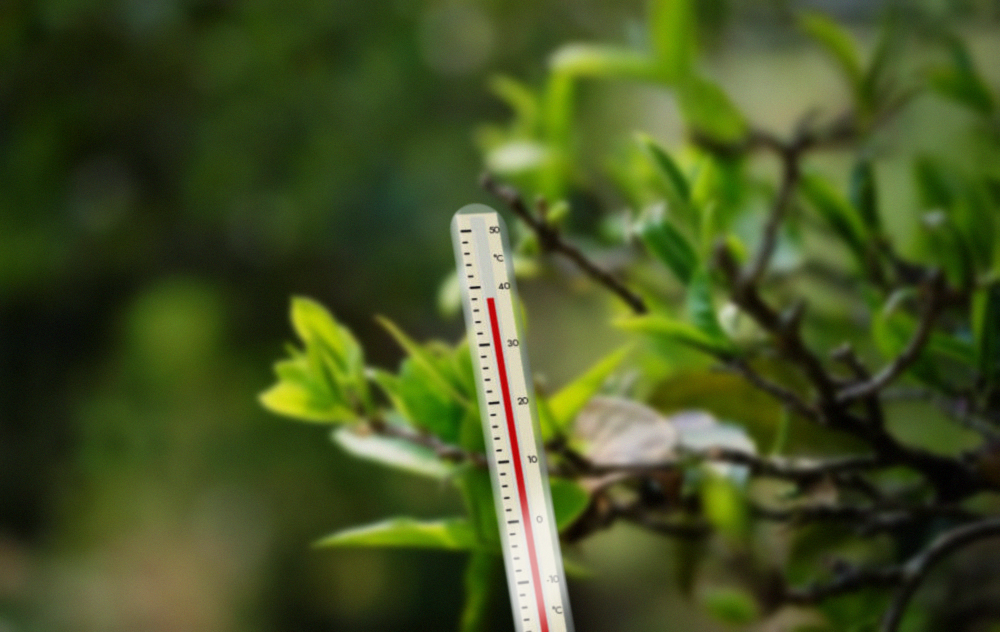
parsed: 38 °C
